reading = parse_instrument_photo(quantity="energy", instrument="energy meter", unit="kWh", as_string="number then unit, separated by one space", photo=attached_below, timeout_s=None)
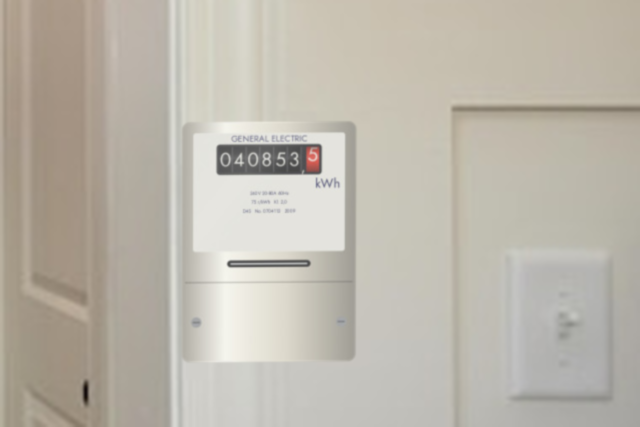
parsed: 40853.5 kWh
